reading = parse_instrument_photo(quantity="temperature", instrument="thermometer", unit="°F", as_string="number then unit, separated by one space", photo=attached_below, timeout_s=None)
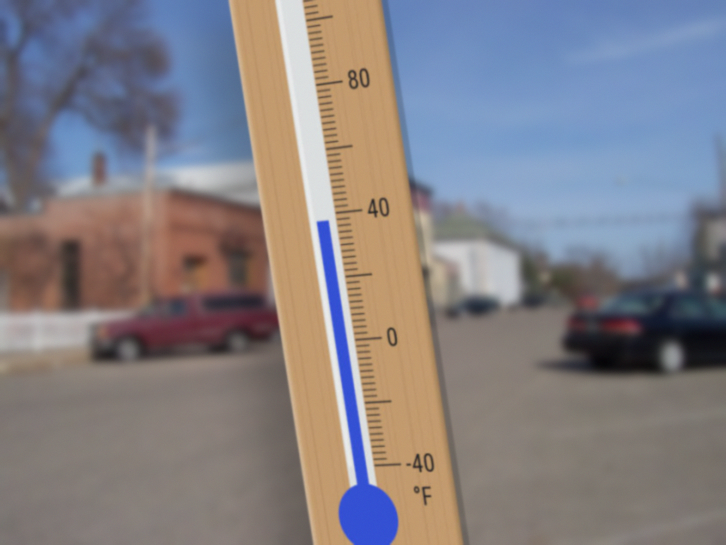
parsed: 38 °F
